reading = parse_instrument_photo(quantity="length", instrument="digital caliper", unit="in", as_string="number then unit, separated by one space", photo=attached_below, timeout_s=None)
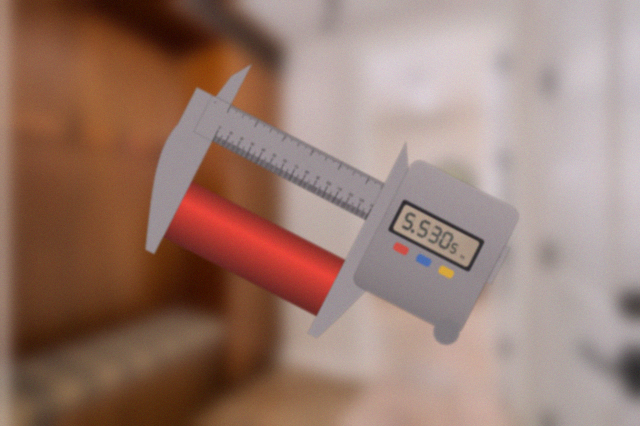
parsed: 5.5305 in
